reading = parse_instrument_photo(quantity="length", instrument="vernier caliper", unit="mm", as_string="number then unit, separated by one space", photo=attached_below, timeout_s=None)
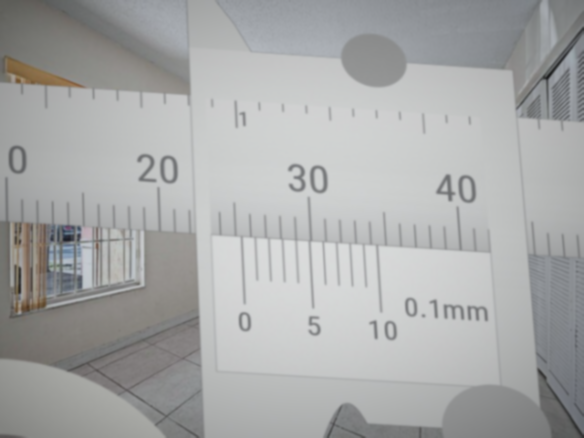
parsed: 25.4 mm
